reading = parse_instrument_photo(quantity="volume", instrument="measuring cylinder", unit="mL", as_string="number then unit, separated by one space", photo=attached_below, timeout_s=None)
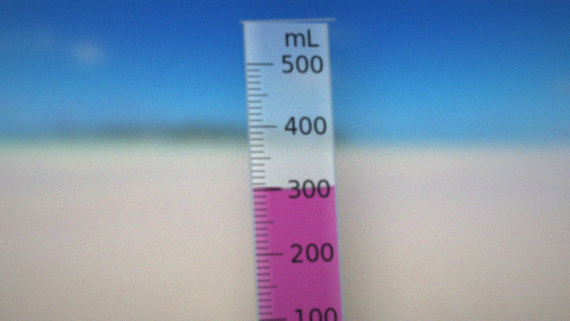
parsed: 300 mL
